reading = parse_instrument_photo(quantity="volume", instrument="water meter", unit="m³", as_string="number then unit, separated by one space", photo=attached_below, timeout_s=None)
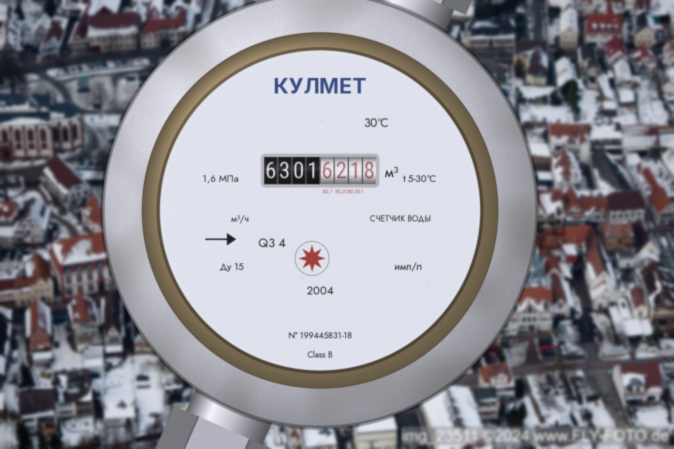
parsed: 6301.6218 m³
